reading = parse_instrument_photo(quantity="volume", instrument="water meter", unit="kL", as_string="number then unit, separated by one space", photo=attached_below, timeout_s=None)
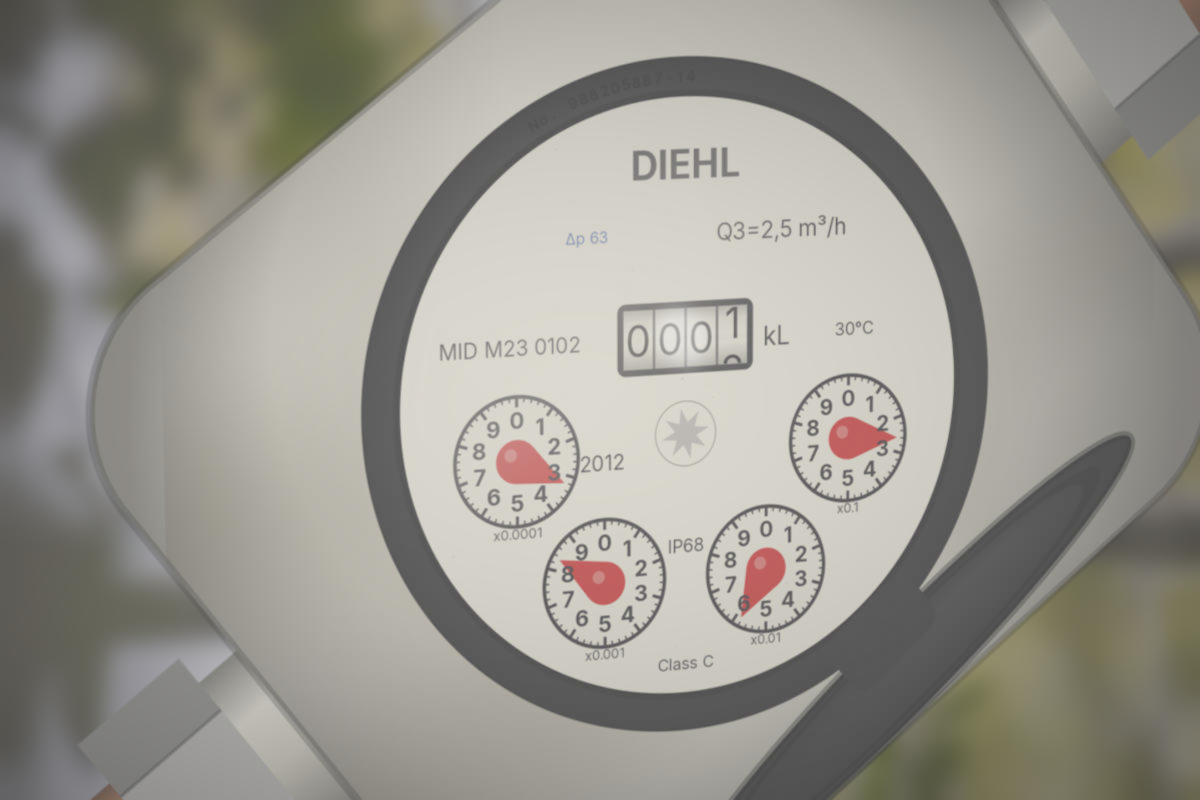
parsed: 1.2583 kL
